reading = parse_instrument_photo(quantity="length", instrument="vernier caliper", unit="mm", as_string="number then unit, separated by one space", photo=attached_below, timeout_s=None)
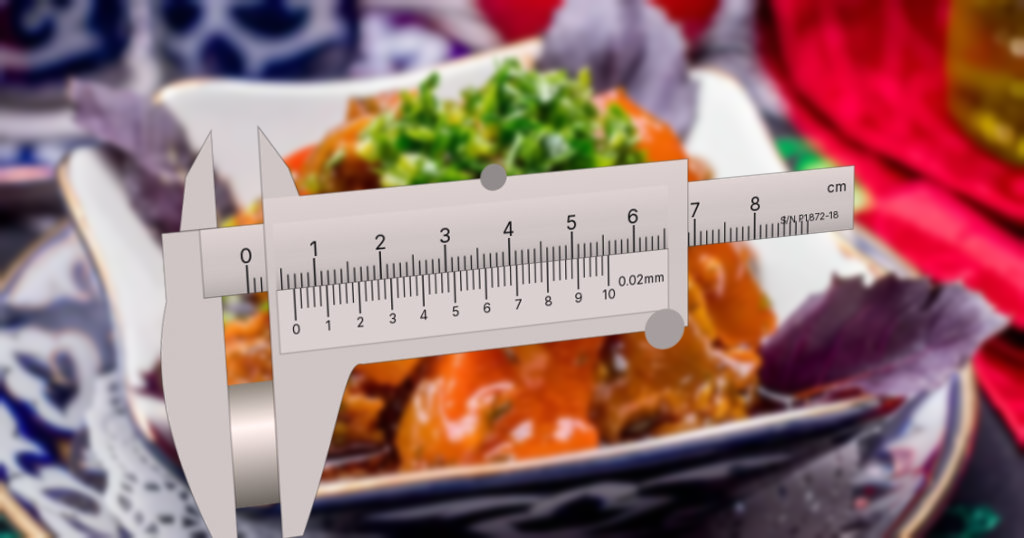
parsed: 6.8 mm
